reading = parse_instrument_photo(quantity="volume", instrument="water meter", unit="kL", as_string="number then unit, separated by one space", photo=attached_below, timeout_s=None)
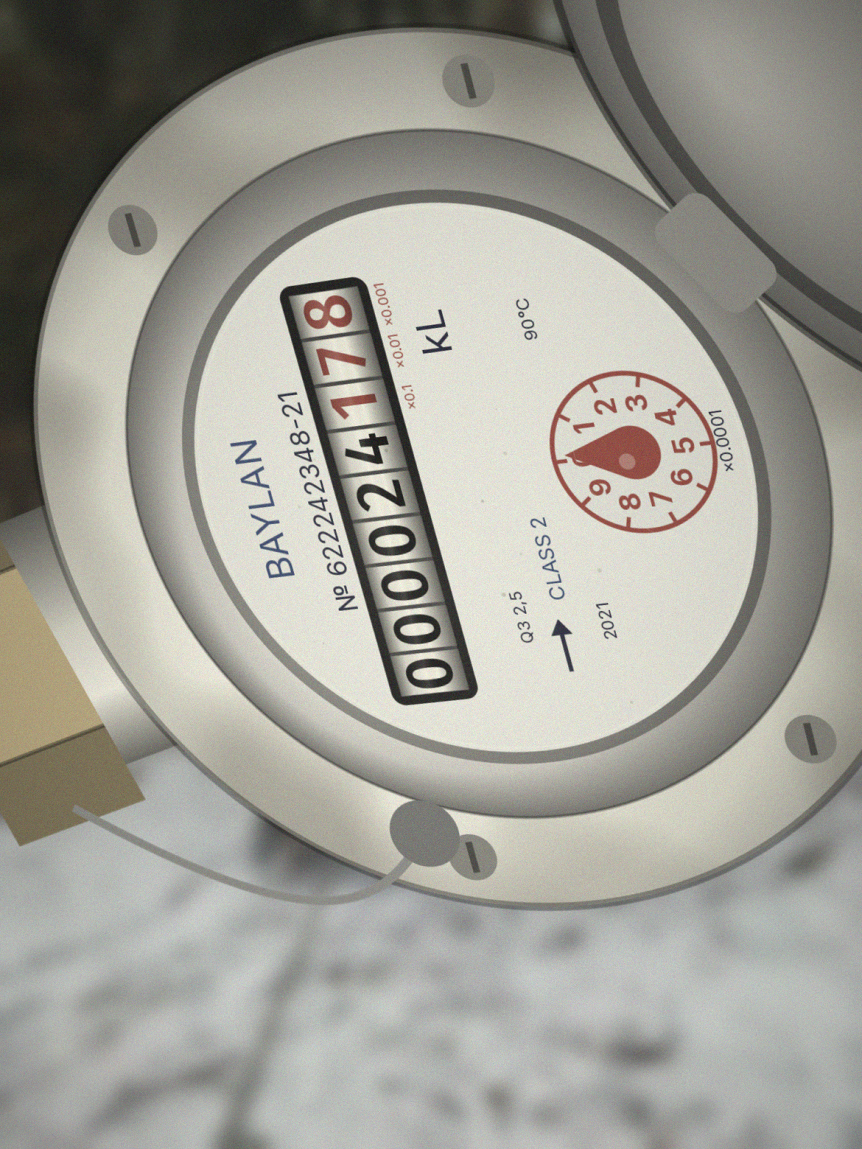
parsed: 24.1780 kL
